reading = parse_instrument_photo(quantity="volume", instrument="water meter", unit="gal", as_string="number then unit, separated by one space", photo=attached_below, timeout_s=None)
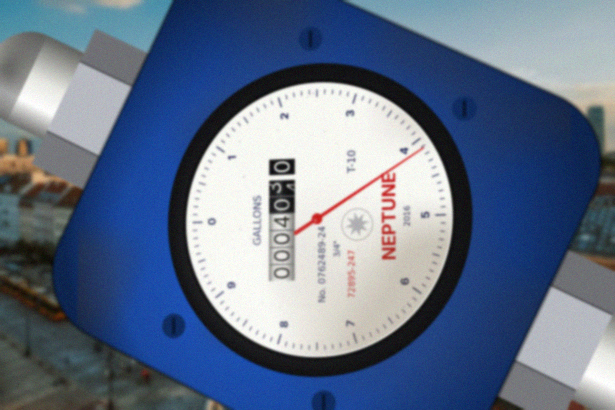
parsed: 4034.1 gal
